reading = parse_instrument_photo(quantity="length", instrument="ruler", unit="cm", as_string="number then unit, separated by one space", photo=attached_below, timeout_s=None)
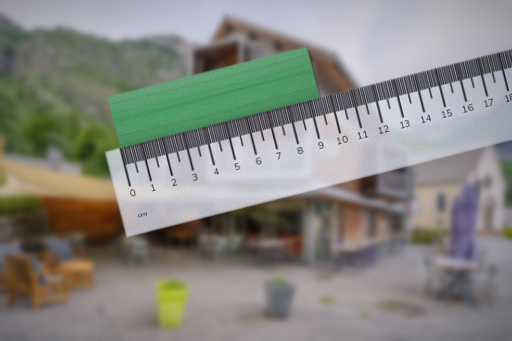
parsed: 9.5 cm
